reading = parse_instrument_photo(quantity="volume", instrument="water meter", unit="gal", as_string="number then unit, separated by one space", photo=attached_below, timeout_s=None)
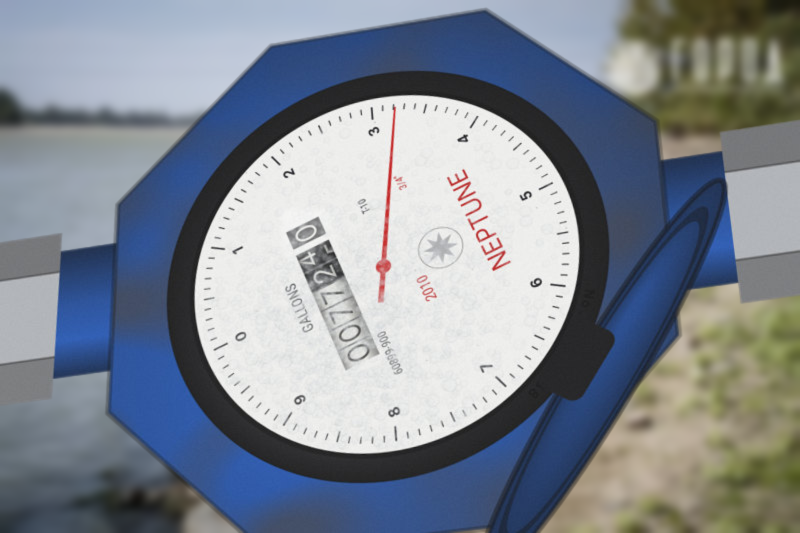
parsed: 77243.2 gal
